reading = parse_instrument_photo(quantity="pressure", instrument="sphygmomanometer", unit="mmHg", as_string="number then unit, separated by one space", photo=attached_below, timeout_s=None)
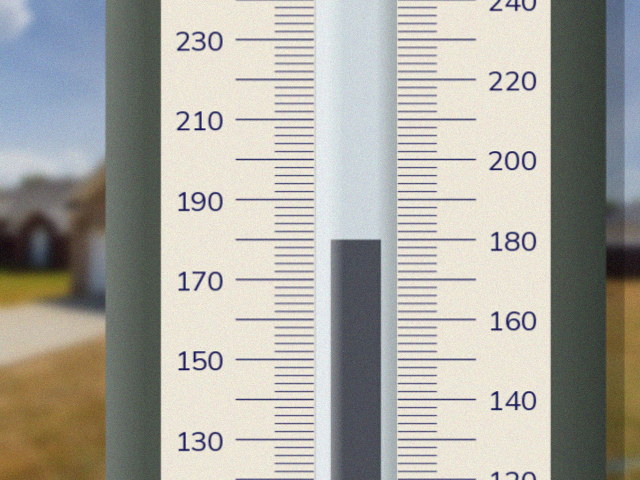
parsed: 180 mmHg
